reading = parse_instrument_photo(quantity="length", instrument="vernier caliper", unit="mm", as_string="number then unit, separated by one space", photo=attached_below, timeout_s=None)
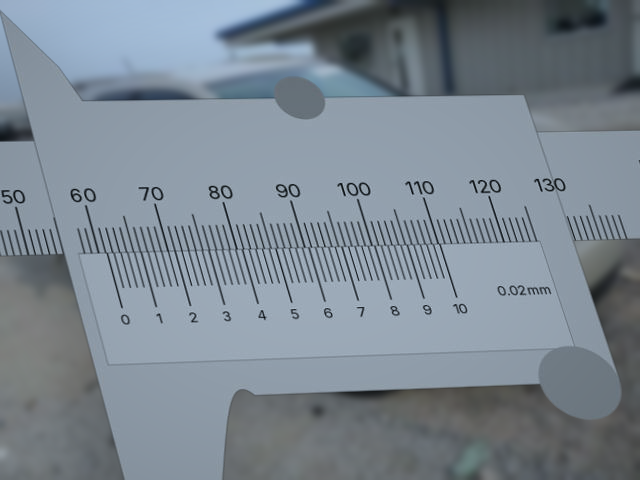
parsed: 61.2 mm
